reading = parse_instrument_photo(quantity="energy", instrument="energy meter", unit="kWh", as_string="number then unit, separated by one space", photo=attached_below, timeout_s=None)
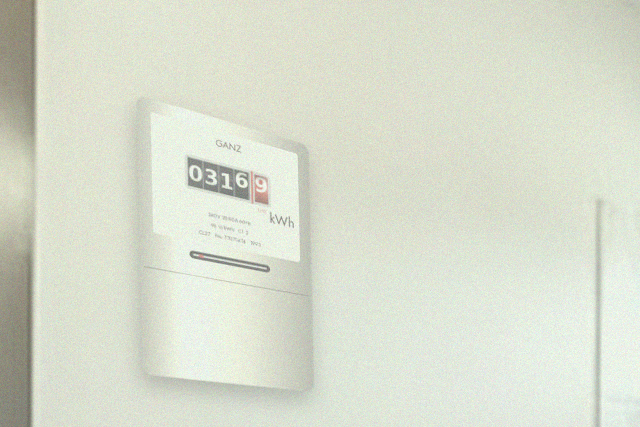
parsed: 316.9 kWh
